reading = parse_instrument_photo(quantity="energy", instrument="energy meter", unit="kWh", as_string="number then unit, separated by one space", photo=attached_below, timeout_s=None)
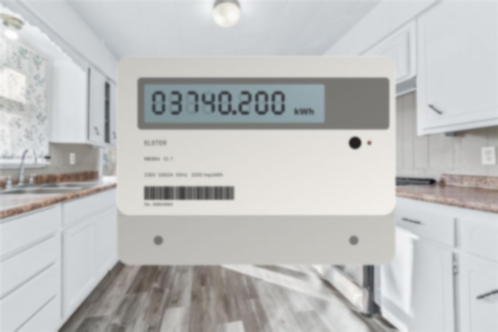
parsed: 3740.200 kWh
